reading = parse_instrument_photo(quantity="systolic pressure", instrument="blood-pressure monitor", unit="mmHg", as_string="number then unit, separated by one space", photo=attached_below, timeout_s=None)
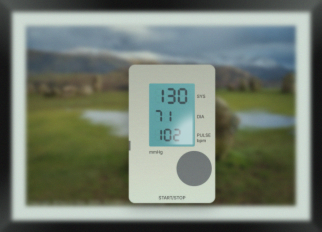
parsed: 130 mmHg
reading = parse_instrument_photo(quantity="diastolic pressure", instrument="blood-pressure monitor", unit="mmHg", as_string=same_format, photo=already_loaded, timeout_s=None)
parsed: 71 mmHg
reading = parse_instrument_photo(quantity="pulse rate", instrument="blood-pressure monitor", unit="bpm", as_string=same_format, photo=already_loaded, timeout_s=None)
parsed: 102 bpm
